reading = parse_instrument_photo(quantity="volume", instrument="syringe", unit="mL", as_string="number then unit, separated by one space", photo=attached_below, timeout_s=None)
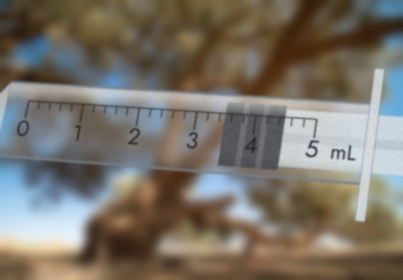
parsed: 3.5 mL
